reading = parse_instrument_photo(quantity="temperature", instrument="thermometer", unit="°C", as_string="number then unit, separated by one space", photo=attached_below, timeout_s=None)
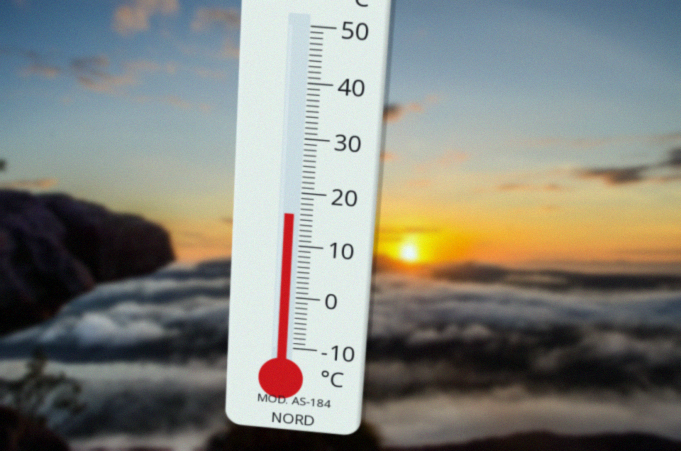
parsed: 16 °C
